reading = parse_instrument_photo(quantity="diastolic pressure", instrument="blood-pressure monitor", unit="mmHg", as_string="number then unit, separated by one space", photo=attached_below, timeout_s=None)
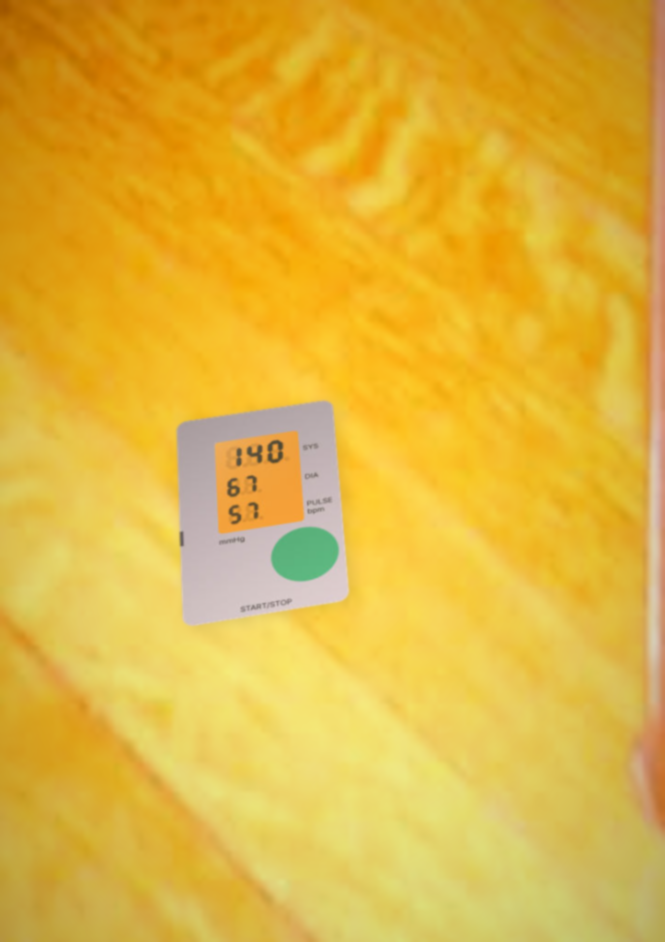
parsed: 67 mmHg
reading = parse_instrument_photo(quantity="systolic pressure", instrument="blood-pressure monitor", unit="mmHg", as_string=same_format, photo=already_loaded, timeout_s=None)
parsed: 140 mmHg
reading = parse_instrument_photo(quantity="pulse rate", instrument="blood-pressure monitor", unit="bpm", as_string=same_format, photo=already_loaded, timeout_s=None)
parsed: 57 bpm
